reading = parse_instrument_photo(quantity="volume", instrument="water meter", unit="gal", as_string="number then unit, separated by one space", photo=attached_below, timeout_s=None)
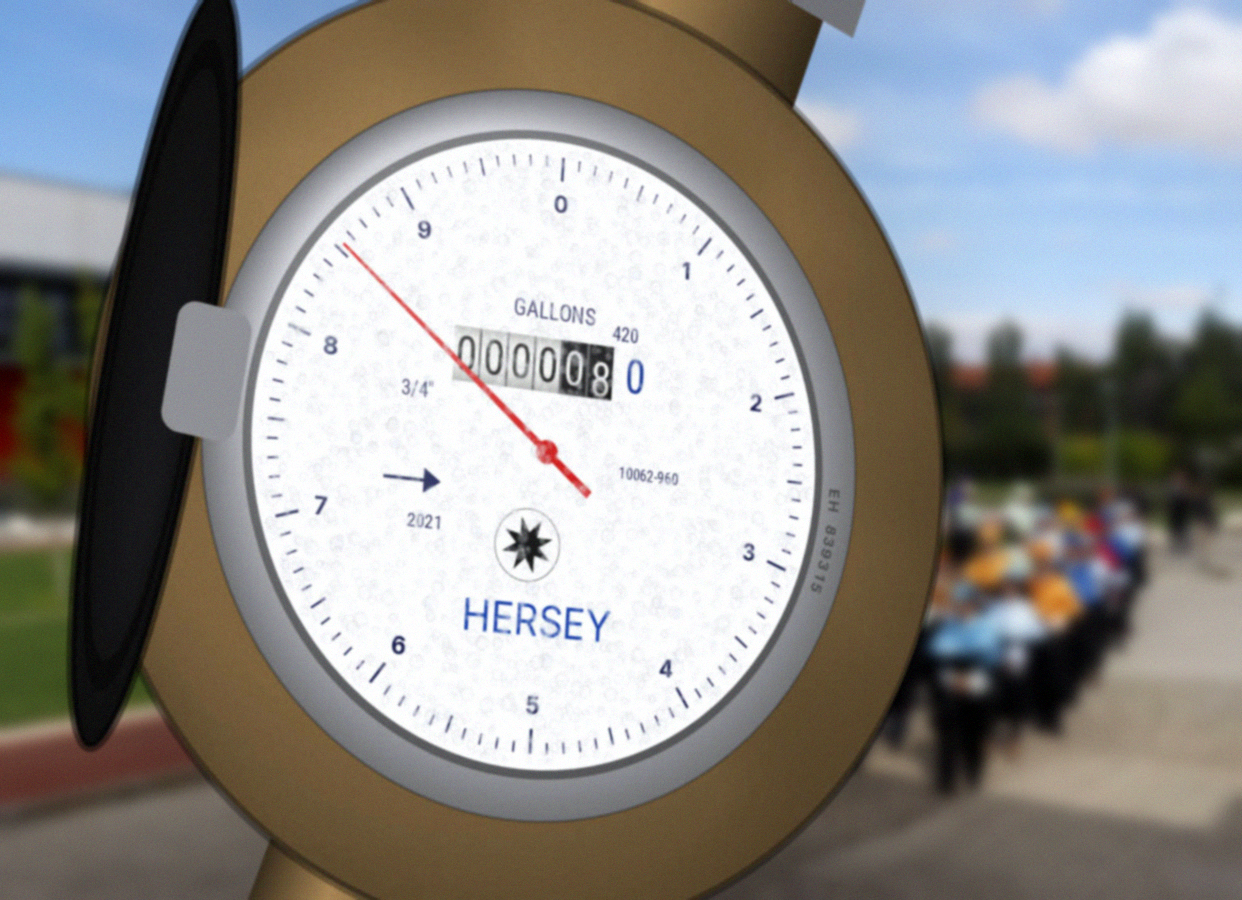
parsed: 78.5 gal
